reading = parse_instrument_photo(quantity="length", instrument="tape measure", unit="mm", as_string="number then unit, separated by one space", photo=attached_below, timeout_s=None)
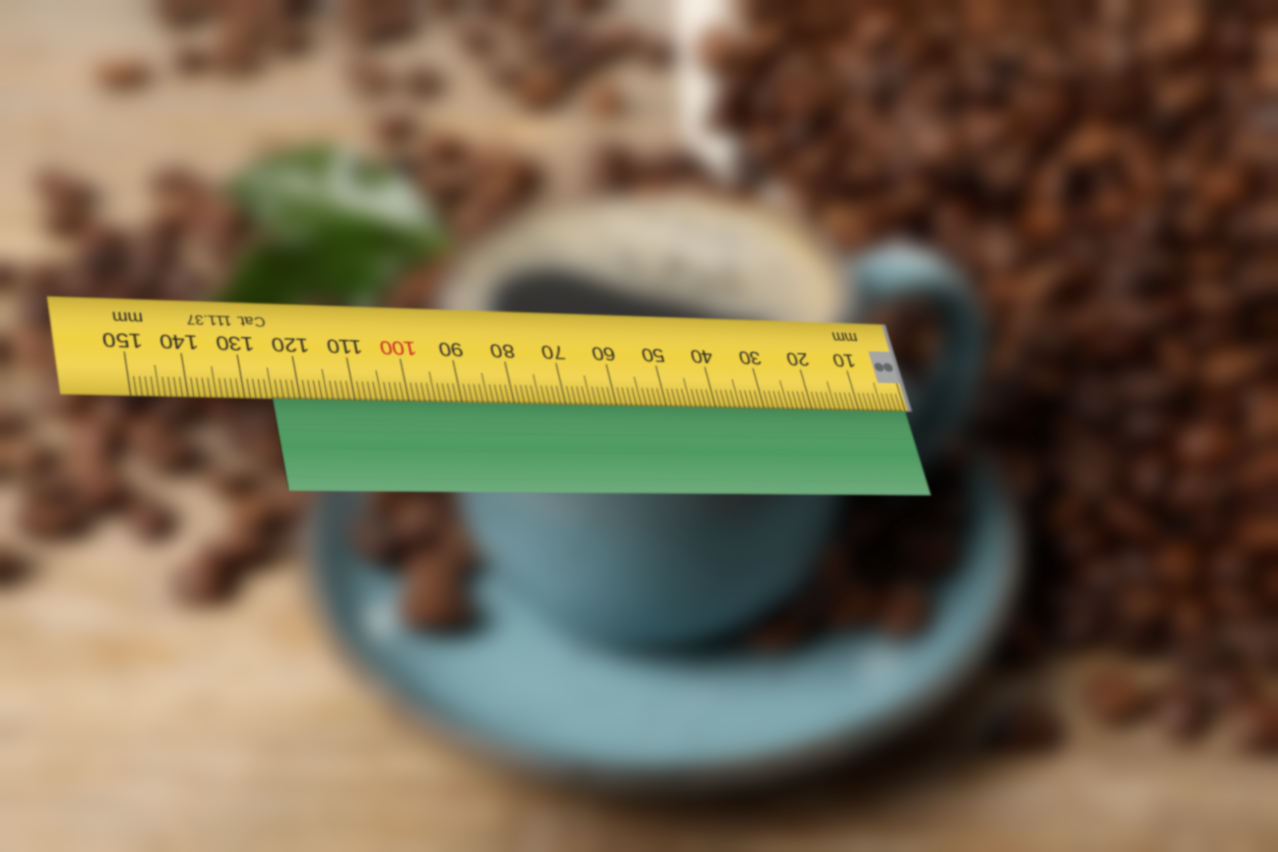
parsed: 125 mm
